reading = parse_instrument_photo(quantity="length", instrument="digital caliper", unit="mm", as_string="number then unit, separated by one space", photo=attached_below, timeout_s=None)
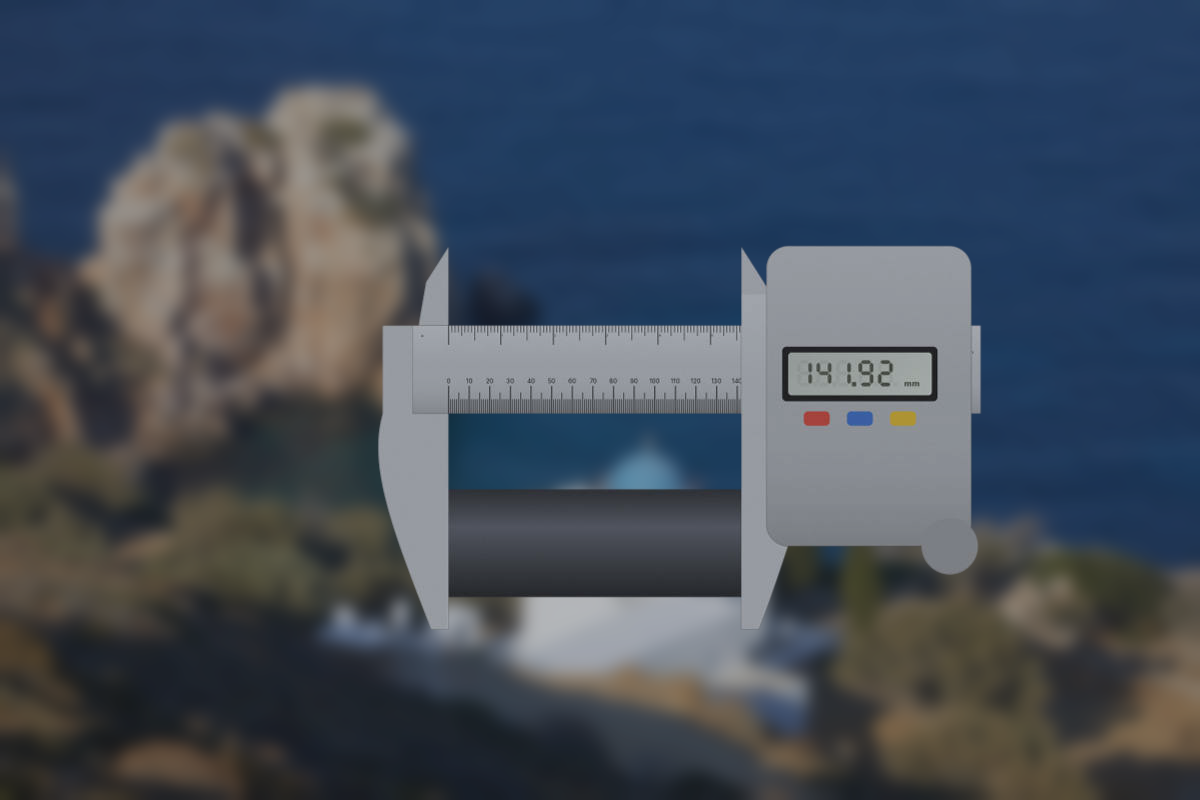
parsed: 141.92 mm
